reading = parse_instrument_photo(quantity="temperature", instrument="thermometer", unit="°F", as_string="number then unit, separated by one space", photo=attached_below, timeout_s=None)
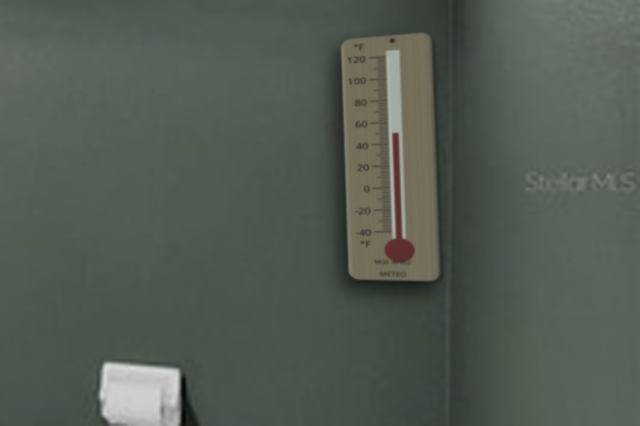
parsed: 50 °F
